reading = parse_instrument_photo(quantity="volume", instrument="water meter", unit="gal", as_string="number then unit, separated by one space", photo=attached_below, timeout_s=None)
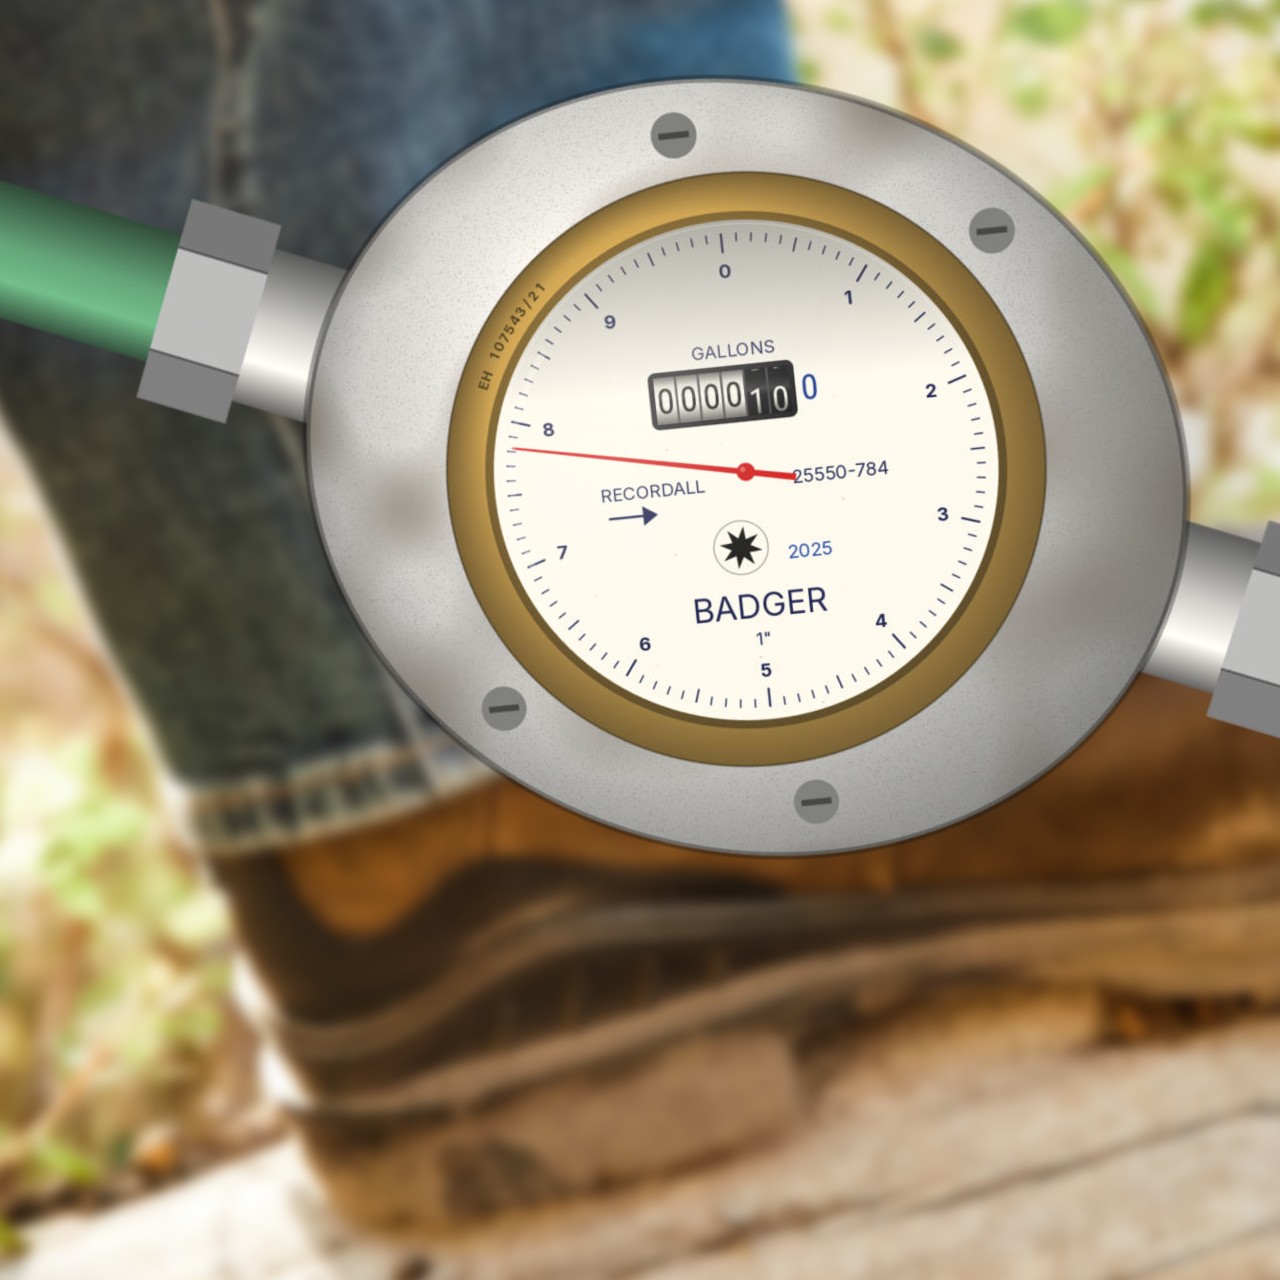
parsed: 97.8 gal
